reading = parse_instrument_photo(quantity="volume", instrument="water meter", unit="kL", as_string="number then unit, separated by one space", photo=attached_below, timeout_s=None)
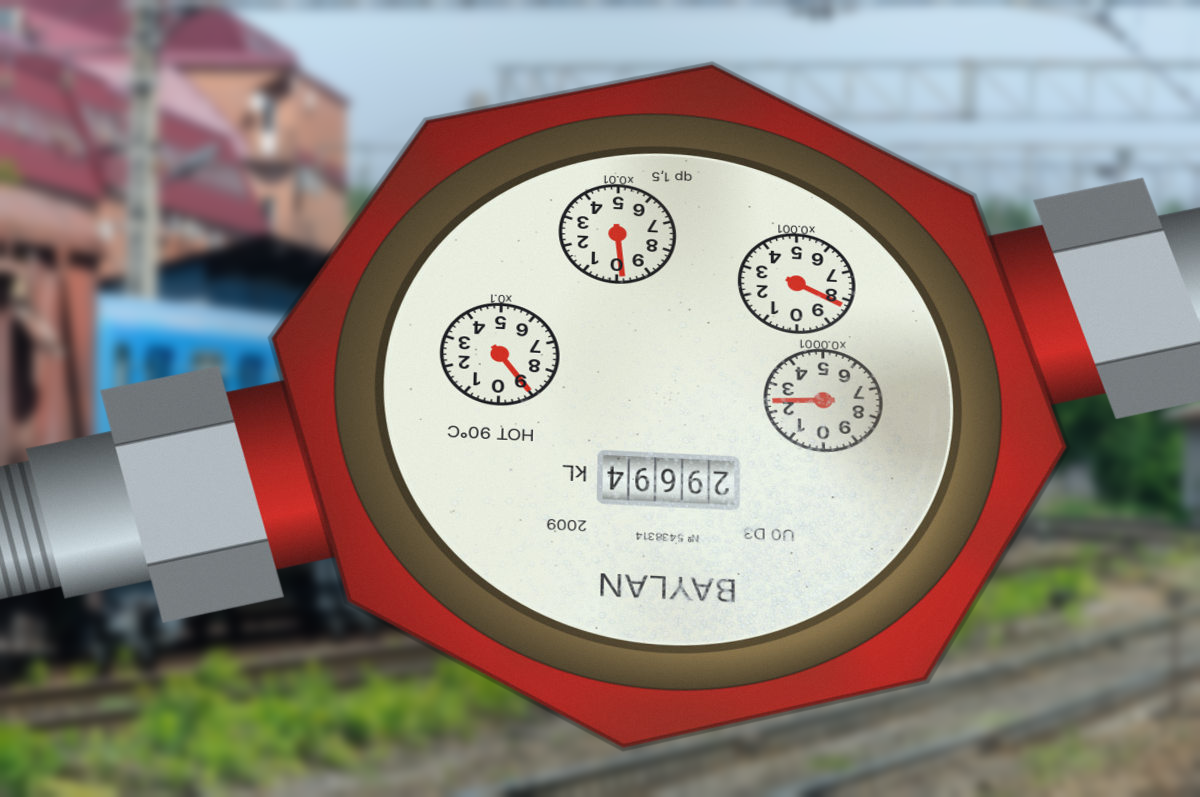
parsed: 29694.8982 kL
